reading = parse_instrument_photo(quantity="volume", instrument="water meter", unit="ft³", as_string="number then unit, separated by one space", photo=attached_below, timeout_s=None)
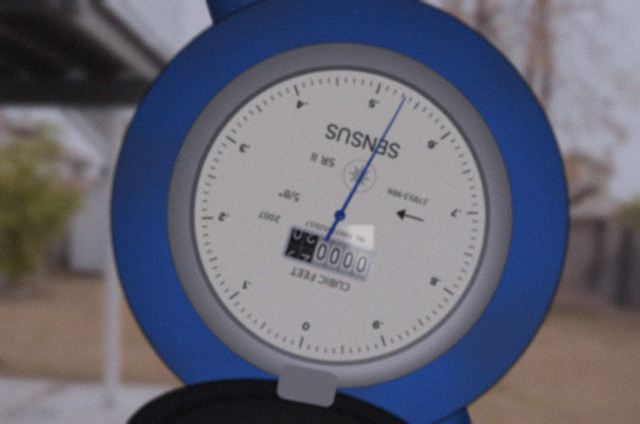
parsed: 29.53 ft³
